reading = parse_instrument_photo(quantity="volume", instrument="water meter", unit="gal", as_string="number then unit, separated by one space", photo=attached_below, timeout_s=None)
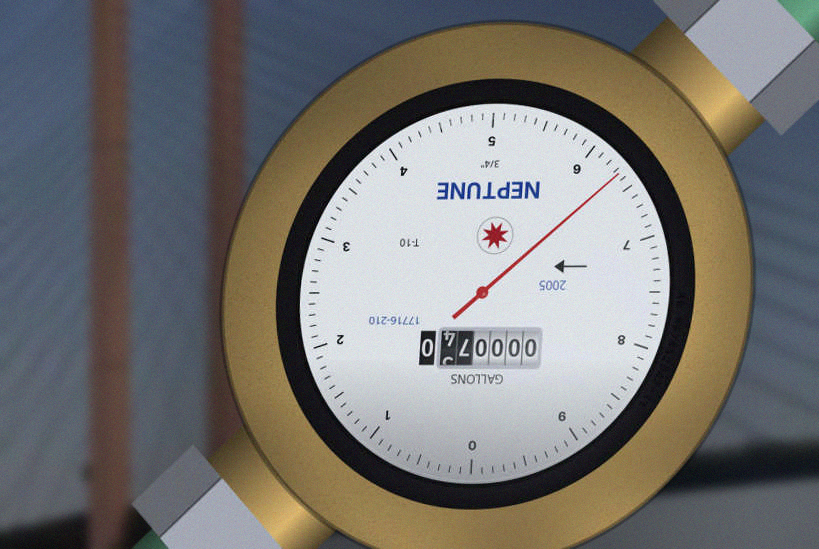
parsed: 736.3 gal
